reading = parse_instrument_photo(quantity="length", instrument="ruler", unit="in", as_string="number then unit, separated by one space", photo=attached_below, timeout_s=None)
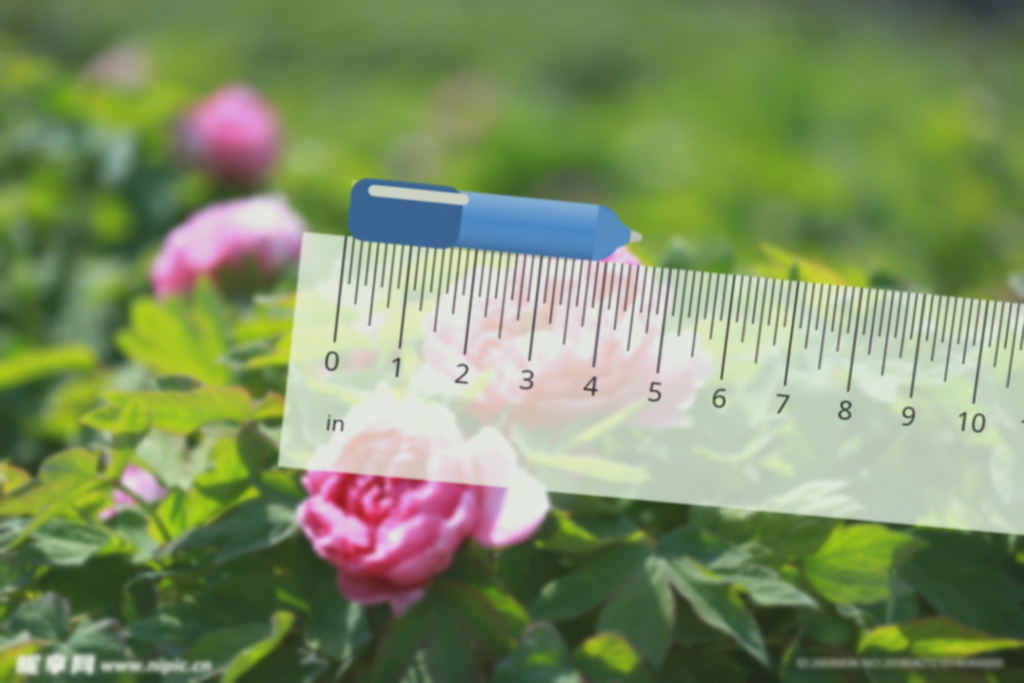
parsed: 4.5 in
